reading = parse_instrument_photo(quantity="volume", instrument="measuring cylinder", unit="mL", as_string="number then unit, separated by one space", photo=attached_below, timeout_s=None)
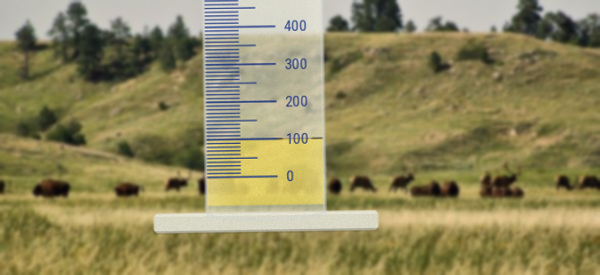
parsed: 100 mL
